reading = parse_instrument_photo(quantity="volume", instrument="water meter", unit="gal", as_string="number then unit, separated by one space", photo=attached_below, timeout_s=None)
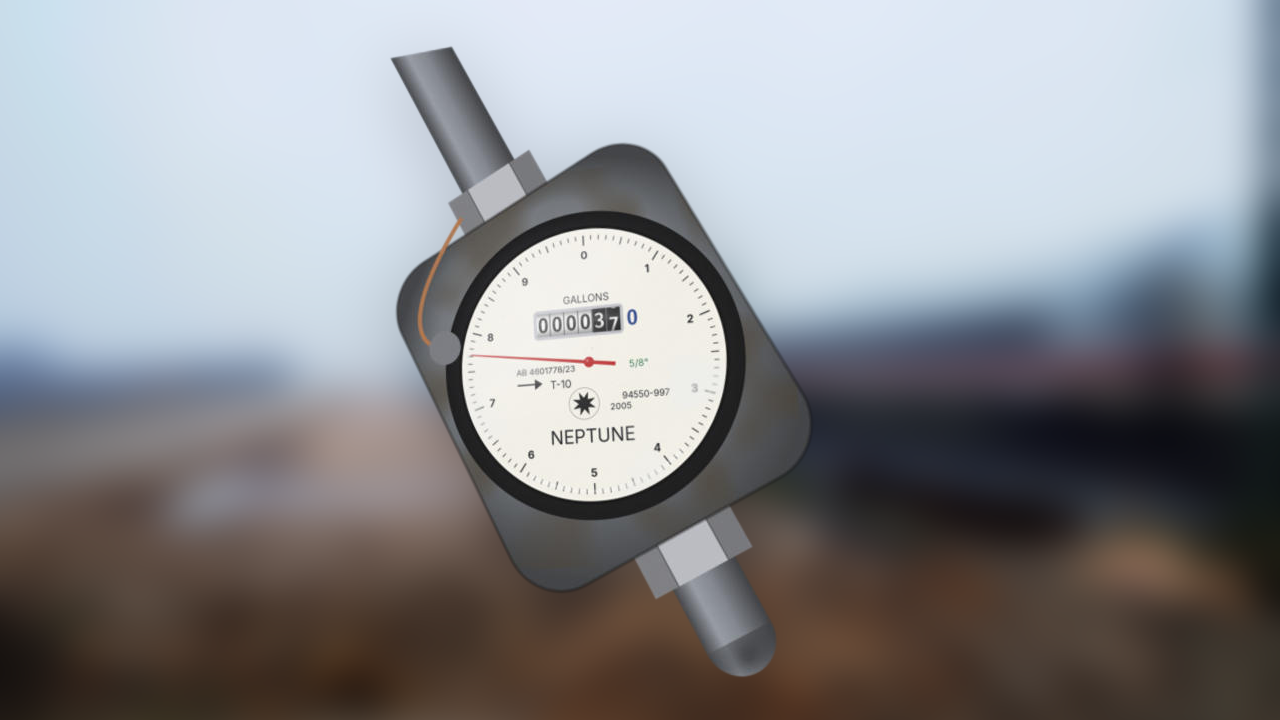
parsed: 367.7 gal
